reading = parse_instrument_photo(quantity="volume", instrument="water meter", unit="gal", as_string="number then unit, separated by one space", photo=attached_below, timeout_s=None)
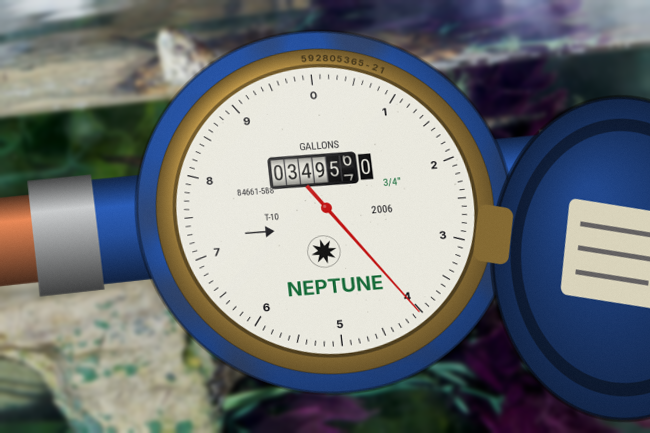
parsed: 349564.0 gal
